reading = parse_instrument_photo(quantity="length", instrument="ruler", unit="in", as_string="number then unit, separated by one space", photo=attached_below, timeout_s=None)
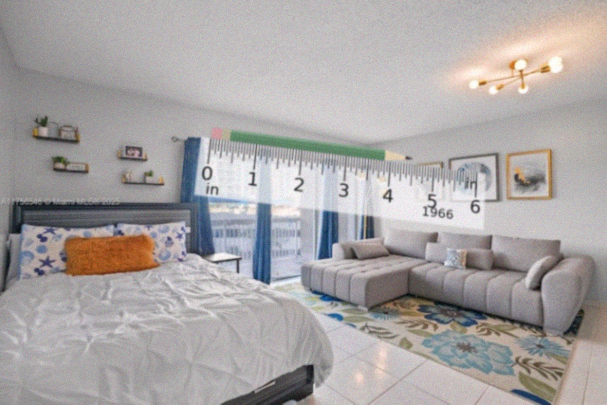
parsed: 4.5 in
